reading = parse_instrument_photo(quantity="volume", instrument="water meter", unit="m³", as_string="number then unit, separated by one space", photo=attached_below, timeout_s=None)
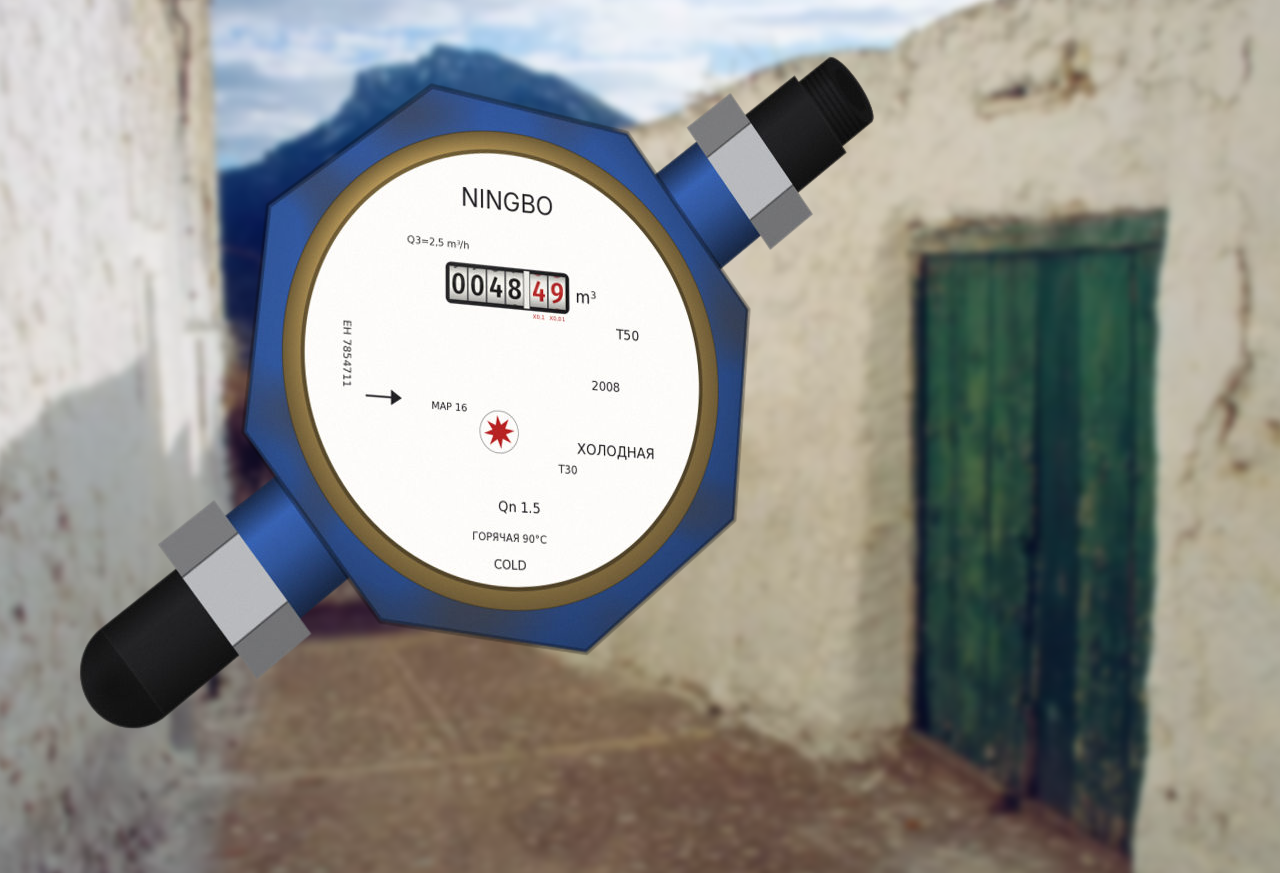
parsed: 48.49 m³
